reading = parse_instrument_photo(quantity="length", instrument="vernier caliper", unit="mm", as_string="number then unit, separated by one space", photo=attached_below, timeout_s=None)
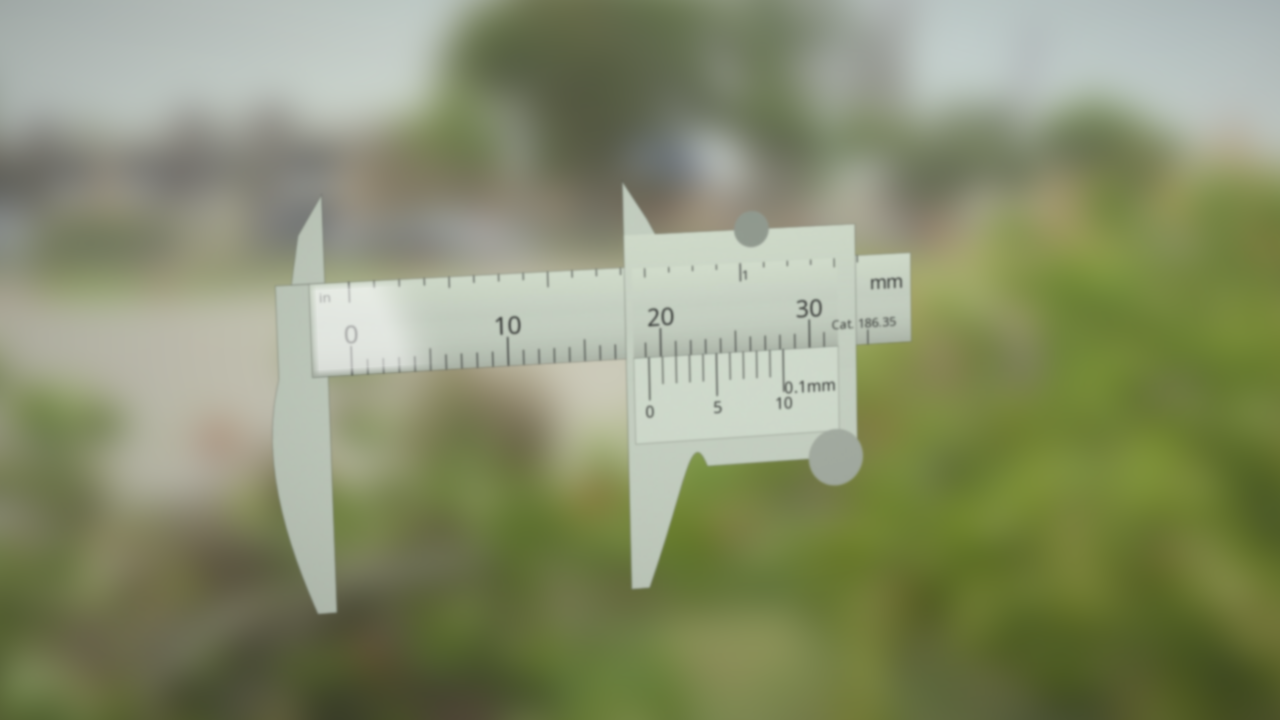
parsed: 19.2 mm
